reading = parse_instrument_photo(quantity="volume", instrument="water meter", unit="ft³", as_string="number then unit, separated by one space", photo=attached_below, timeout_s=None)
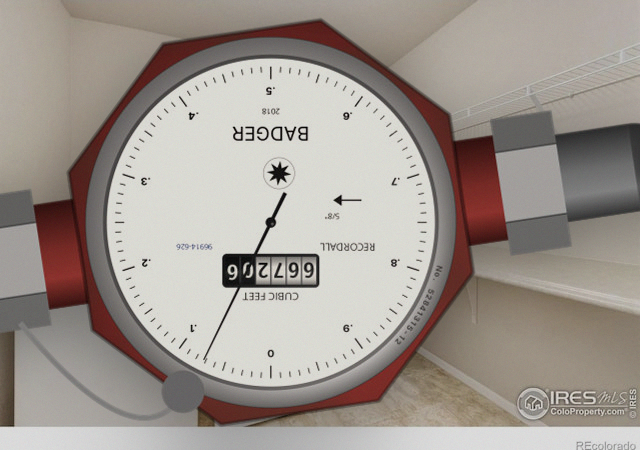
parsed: 667206.07 ft³
